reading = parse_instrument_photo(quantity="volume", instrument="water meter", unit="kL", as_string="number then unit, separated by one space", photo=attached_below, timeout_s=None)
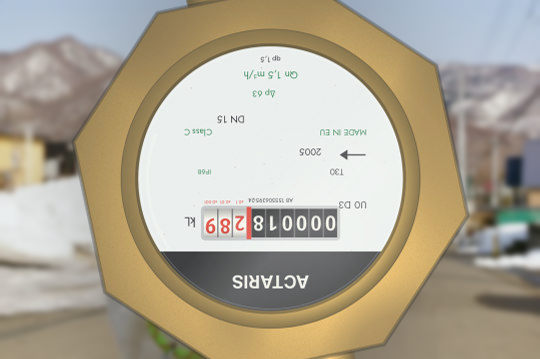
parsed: 18.289 kL
